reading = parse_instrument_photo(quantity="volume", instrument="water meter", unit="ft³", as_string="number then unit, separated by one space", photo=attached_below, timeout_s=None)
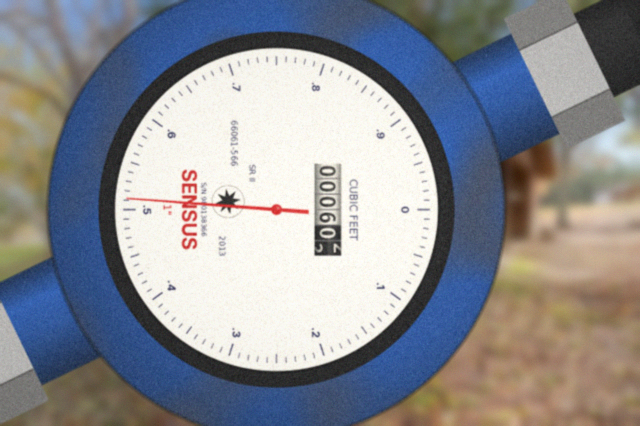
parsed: 602.51 ft³
